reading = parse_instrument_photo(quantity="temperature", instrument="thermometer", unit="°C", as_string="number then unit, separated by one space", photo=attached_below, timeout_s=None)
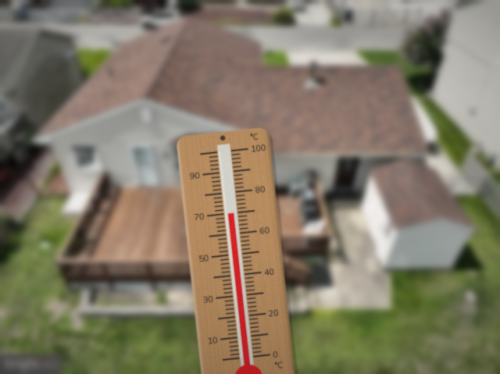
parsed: 70 °C
